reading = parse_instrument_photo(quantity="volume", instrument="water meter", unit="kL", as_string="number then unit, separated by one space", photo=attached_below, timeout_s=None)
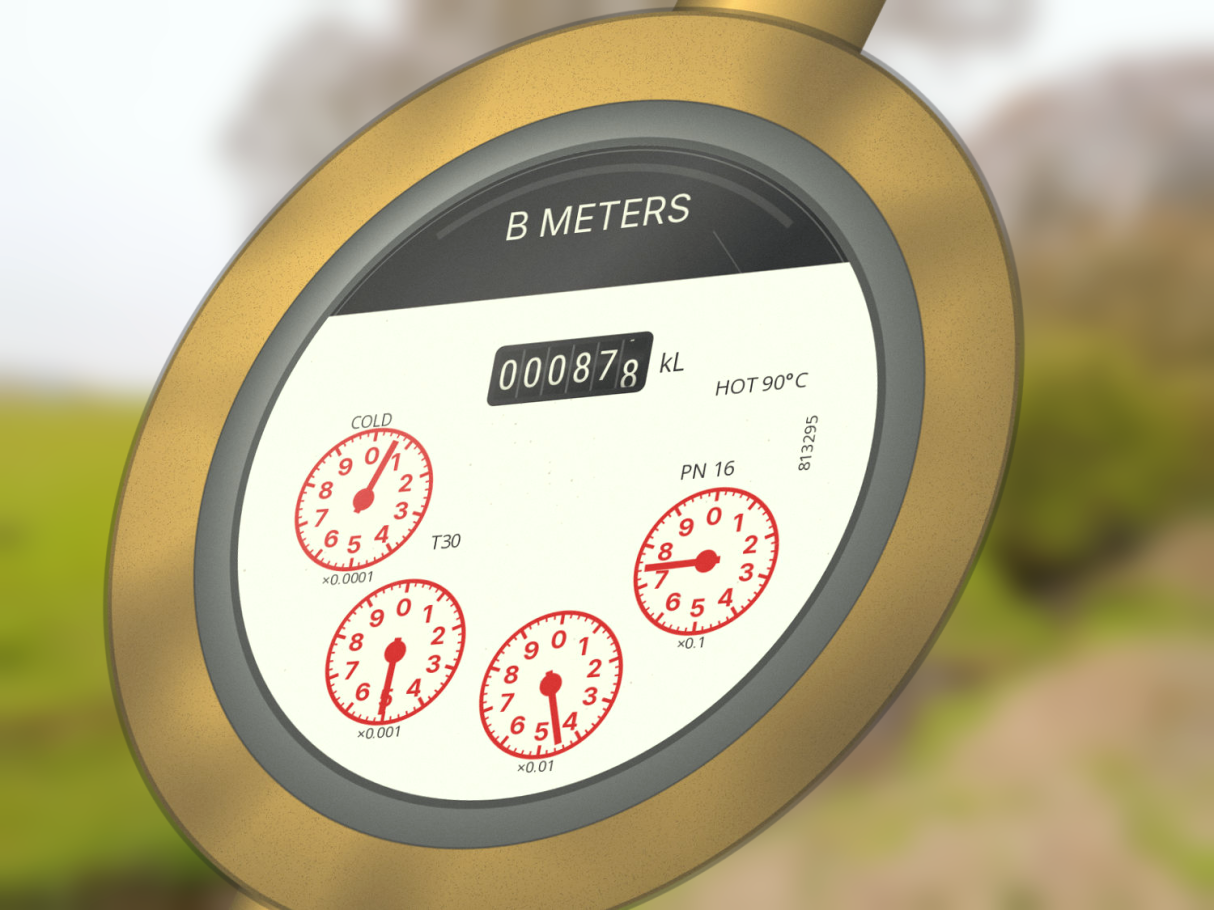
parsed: 877.7450 kL
